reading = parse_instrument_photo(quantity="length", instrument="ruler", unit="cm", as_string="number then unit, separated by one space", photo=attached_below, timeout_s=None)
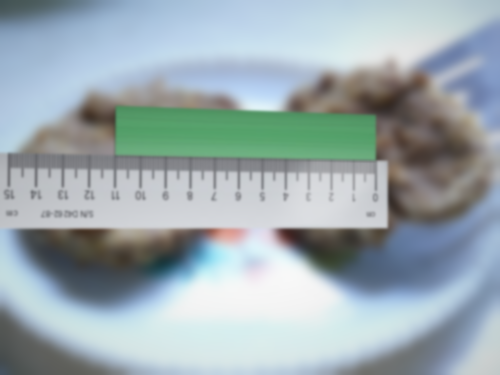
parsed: 11 cm
